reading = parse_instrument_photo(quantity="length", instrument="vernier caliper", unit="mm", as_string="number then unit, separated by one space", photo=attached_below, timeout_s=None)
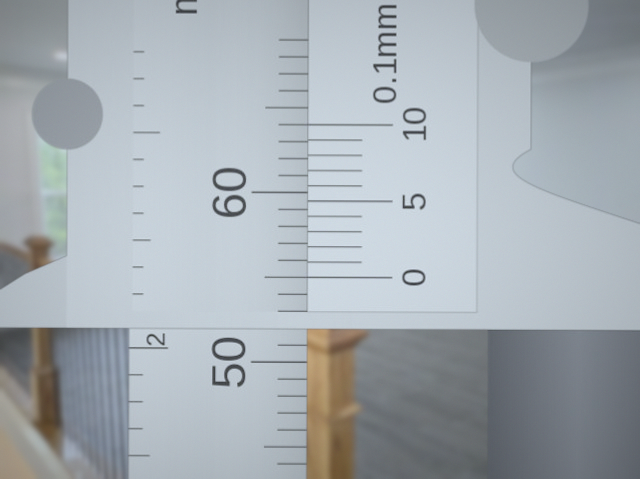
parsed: 55.0 mm
